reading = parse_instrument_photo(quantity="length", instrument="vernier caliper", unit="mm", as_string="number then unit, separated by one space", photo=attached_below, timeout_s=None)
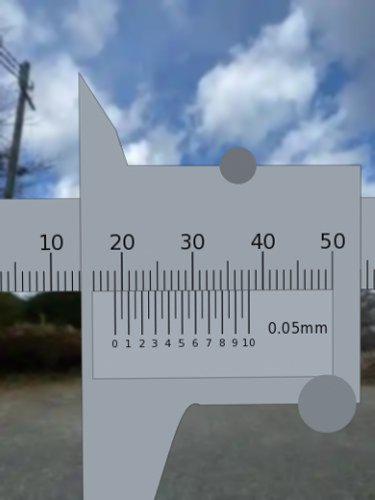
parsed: 19.0 mm
